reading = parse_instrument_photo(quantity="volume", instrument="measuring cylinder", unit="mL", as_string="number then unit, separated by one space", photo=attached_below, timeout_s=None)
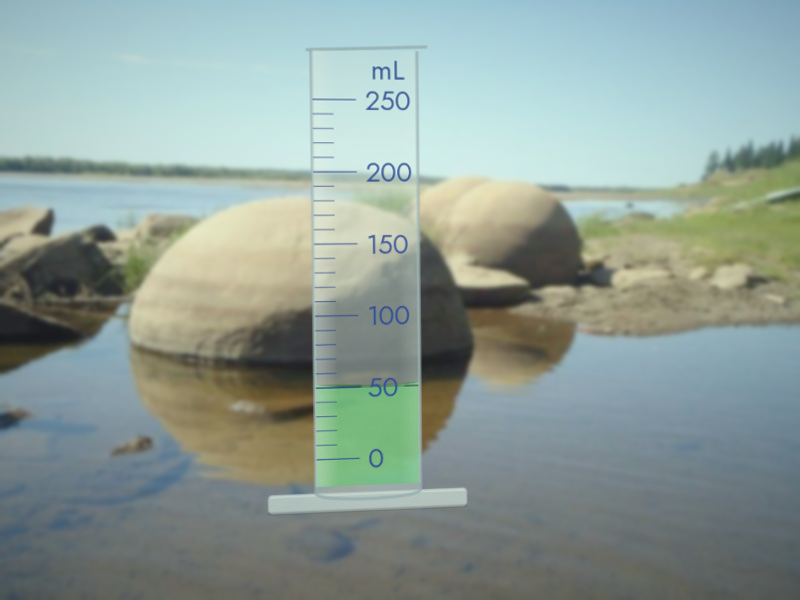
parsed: 50 mL
